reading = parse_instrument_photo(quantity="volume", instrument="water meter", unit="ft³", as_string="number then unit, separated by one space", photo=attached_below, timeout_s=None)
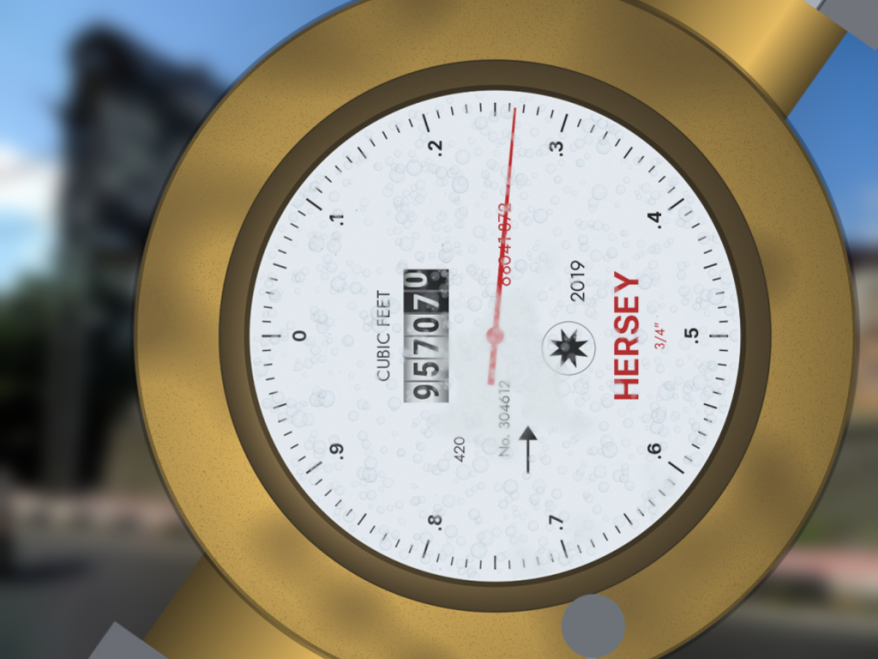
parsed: 957070.26 ft³
